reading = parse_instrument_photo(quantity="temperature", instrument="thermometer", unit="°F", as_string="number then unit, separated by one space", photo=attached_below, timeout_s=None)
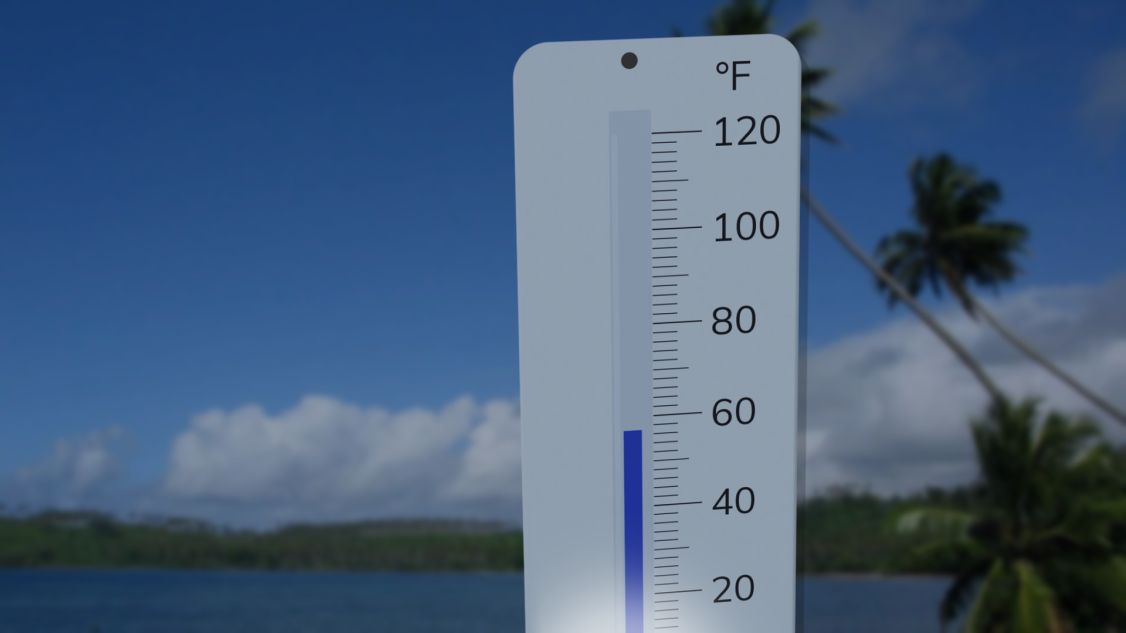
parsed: 57 °F
